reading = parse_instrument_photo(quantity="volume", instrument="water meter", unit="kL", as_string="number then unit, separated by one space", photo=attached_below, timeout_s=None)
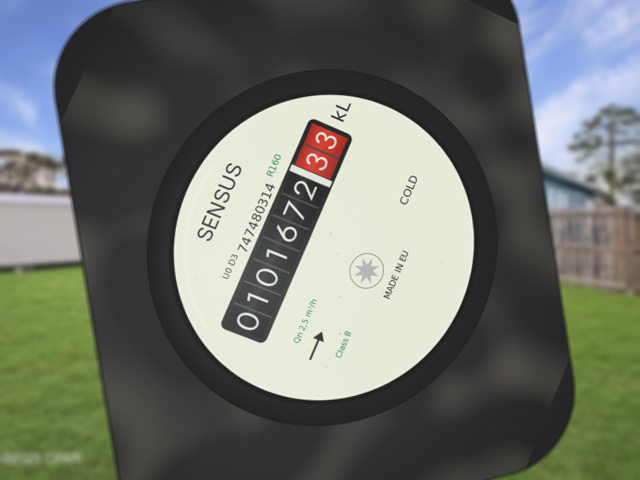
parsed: 101672.33 kL
